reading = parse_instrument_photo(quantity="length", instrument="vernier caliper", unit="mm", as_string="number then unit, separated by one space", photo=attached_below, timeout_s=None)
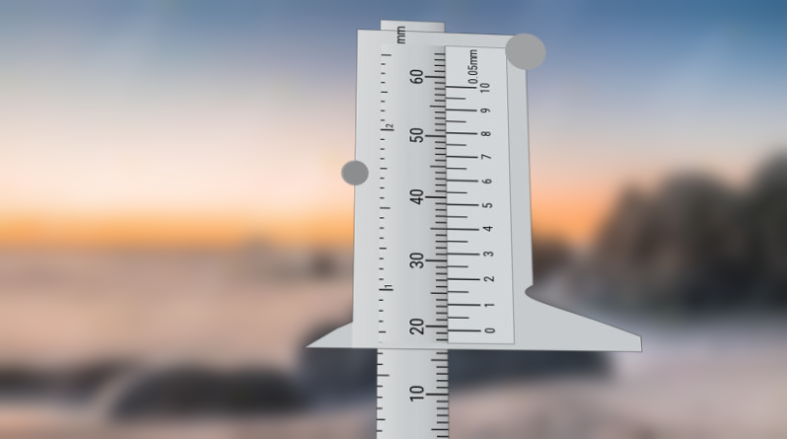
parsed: 19.4 mm
